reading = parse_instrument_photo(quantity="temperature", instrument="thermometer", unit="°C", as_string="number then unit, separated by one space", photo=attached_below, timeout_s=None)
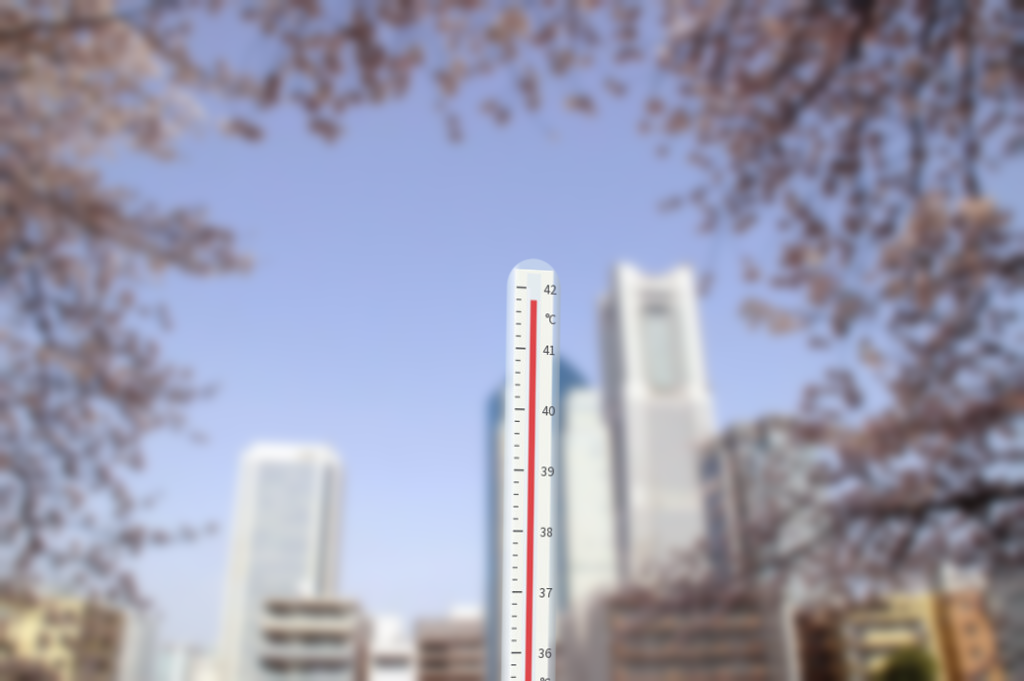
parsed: 41.8 °C
